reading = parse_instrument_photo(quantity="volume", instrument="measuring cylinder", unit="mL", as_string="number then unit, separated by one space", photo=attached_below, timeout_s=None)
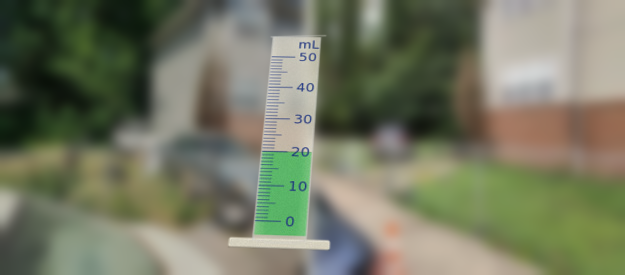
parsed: 20 mL
